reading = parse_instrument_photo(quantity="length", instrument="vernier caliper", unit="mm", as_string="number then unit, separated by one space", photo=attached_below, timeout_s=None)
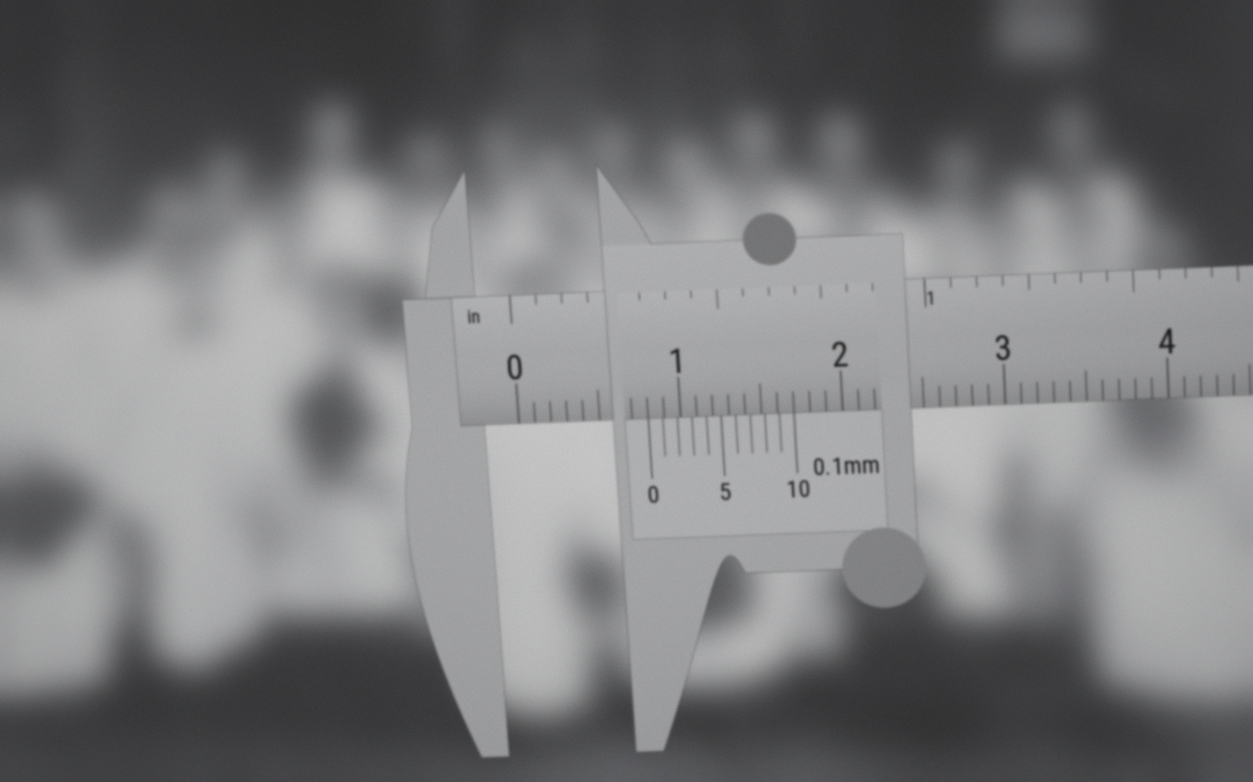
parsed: 8.0 mm
